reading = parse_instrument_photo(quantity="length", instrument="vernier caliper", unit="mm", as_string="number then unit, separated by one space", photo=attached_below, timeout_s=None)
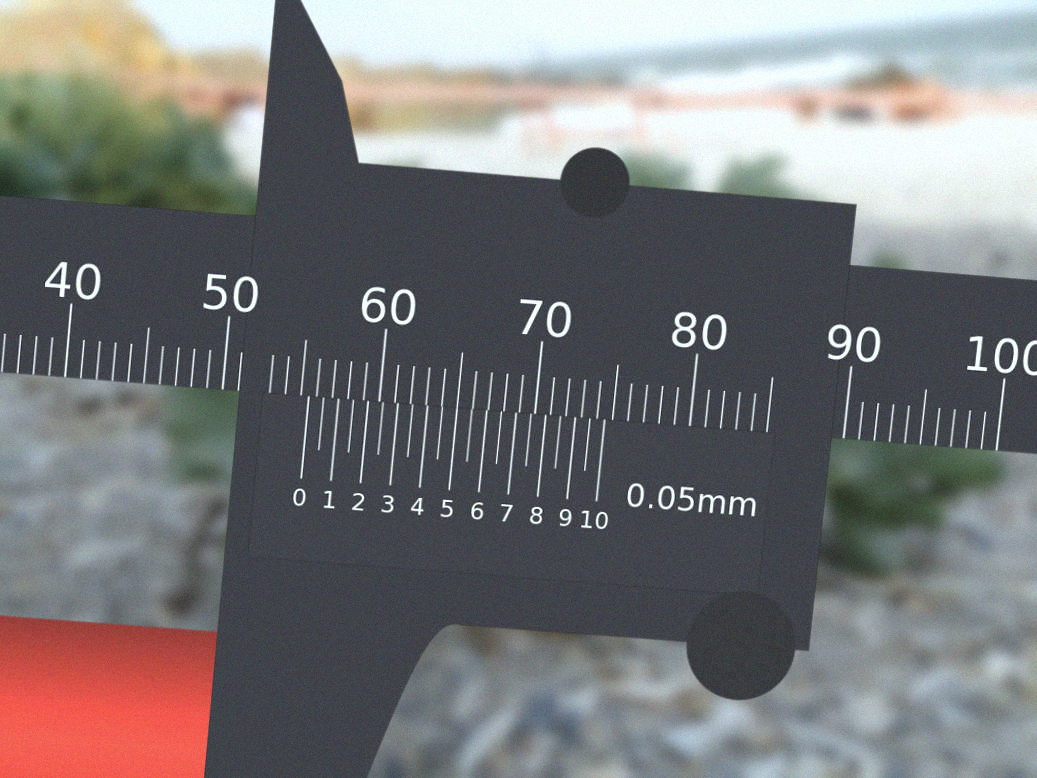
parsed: 55.5 mm
